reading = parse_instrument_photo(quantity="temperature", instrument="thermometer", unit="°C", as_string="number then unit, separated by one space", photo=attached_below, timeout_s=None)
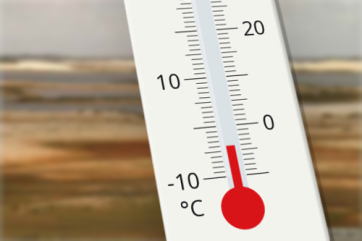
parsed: -4 °C
